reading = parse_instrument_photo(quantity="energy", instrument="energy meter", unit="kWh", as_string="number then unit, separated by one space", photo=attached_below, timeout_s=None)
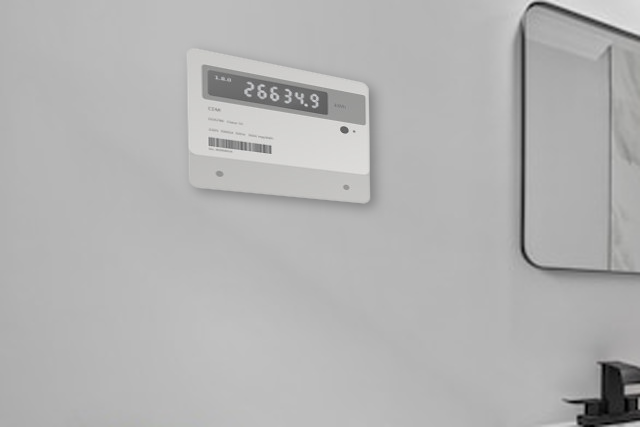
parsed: 26634.9 kWh
